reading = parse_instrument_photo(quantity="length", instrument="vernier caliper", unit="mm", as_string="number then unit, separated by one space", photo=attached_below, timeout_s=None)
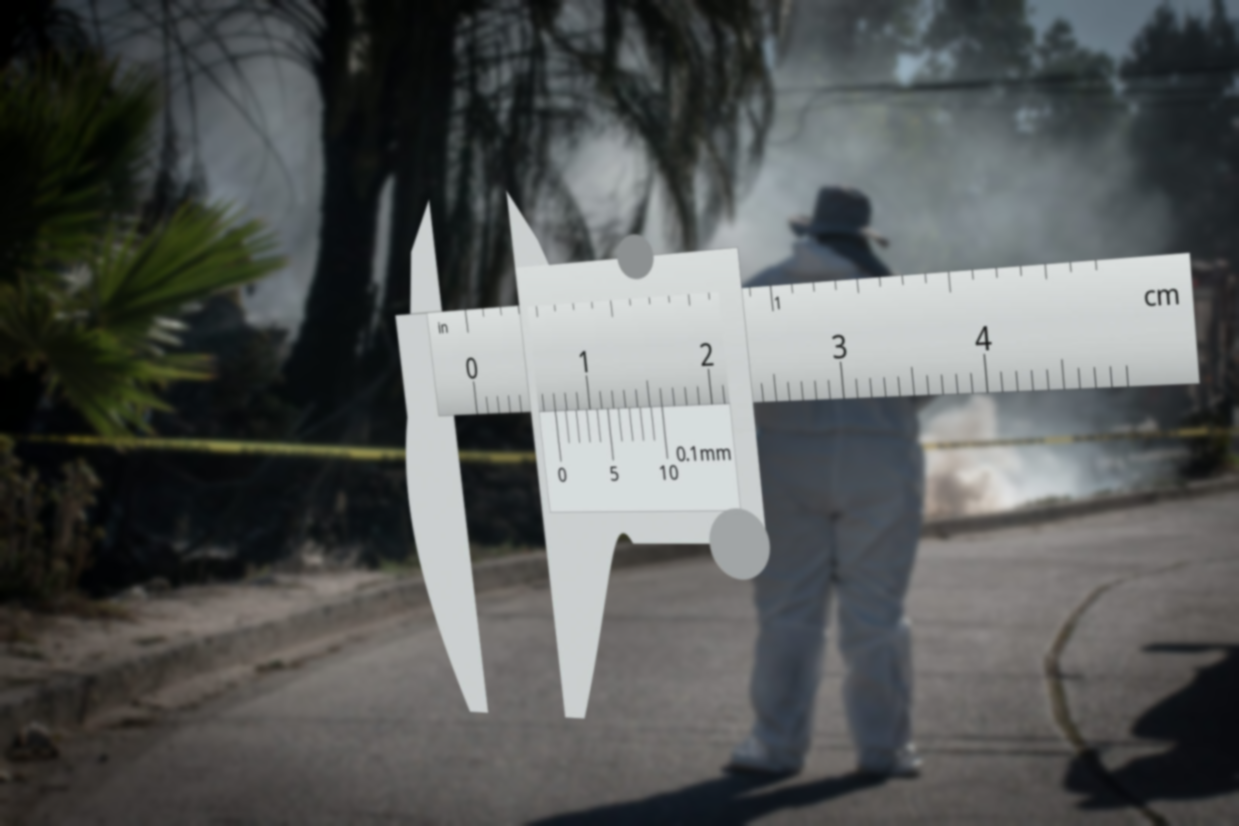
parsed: 7.0 mm
